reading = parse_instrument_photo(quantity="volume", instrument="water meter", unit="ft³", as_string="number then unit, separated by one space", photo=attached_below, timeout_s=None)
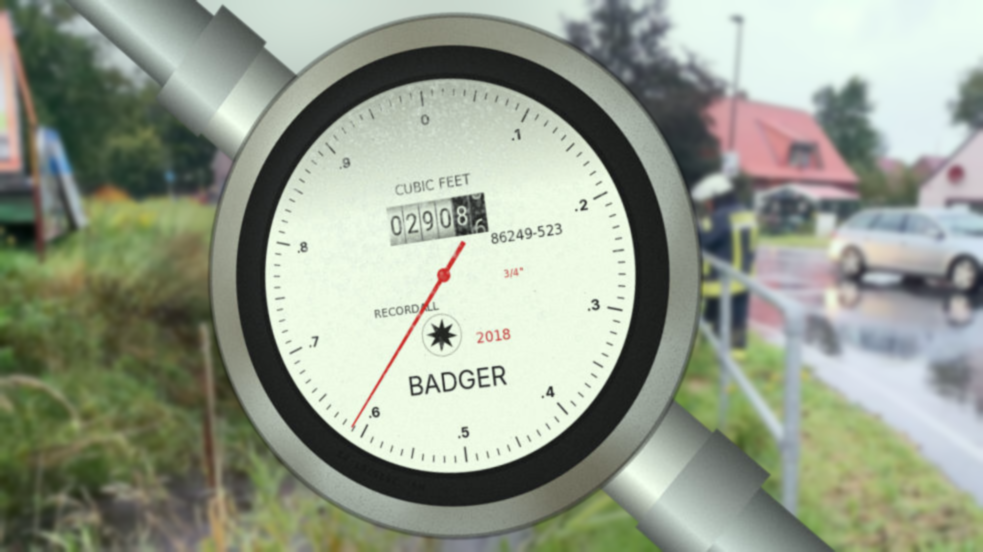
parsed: 29085.61 ft³
